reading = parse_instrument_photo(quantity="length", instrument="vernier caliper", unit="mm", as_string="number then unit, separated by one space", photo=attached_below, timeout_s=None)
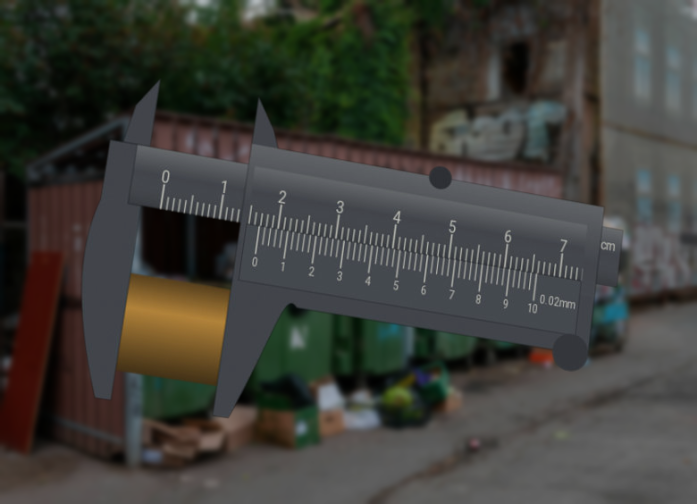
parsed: 16.8 mm
